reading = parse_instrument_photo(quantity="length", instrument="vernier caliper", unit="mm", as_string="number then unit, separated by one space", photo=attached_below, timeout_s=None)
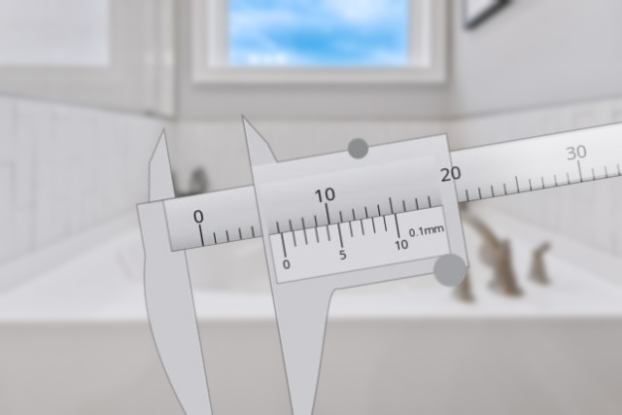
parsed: 6.2 mm
